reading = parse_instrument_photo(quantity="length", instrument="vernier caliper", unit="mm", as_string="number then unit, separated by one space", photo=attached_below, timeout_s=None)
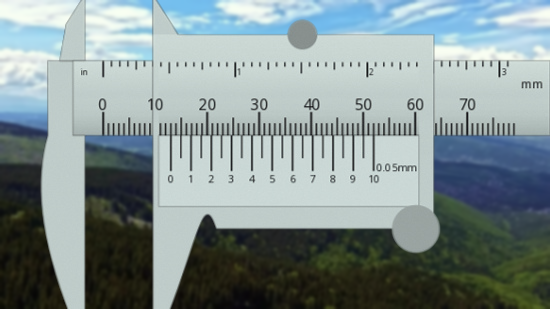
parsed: 13.0 mm
